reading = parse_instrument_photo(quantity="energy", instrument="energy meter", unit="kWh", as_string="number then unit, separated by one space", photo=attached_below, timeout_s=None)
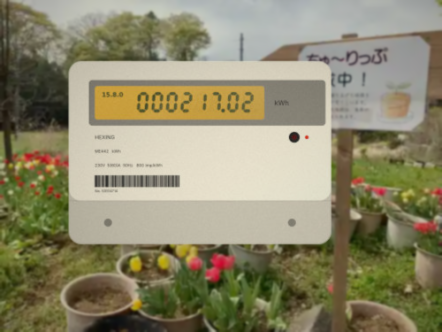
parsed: 217.02 kWh
